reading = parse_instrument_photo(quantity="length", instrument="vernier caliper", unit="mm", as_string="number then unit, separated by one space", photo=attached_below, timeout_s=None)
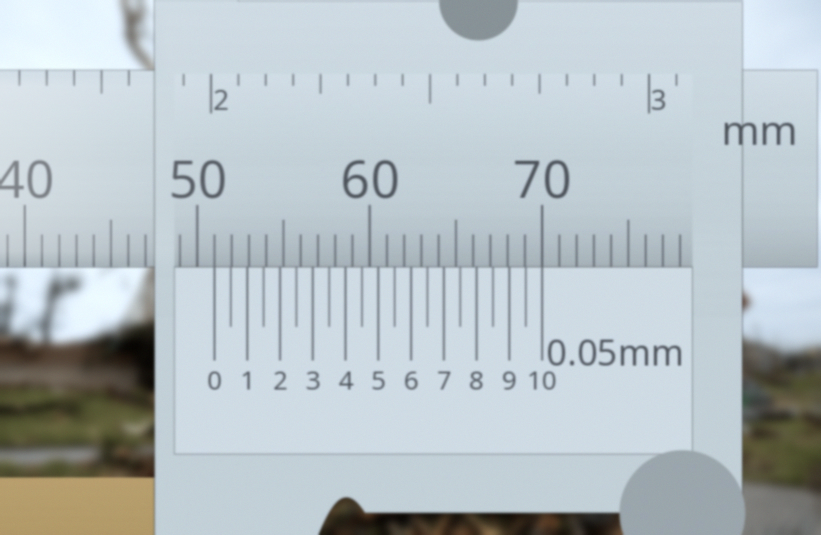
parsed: 51.0 mm
